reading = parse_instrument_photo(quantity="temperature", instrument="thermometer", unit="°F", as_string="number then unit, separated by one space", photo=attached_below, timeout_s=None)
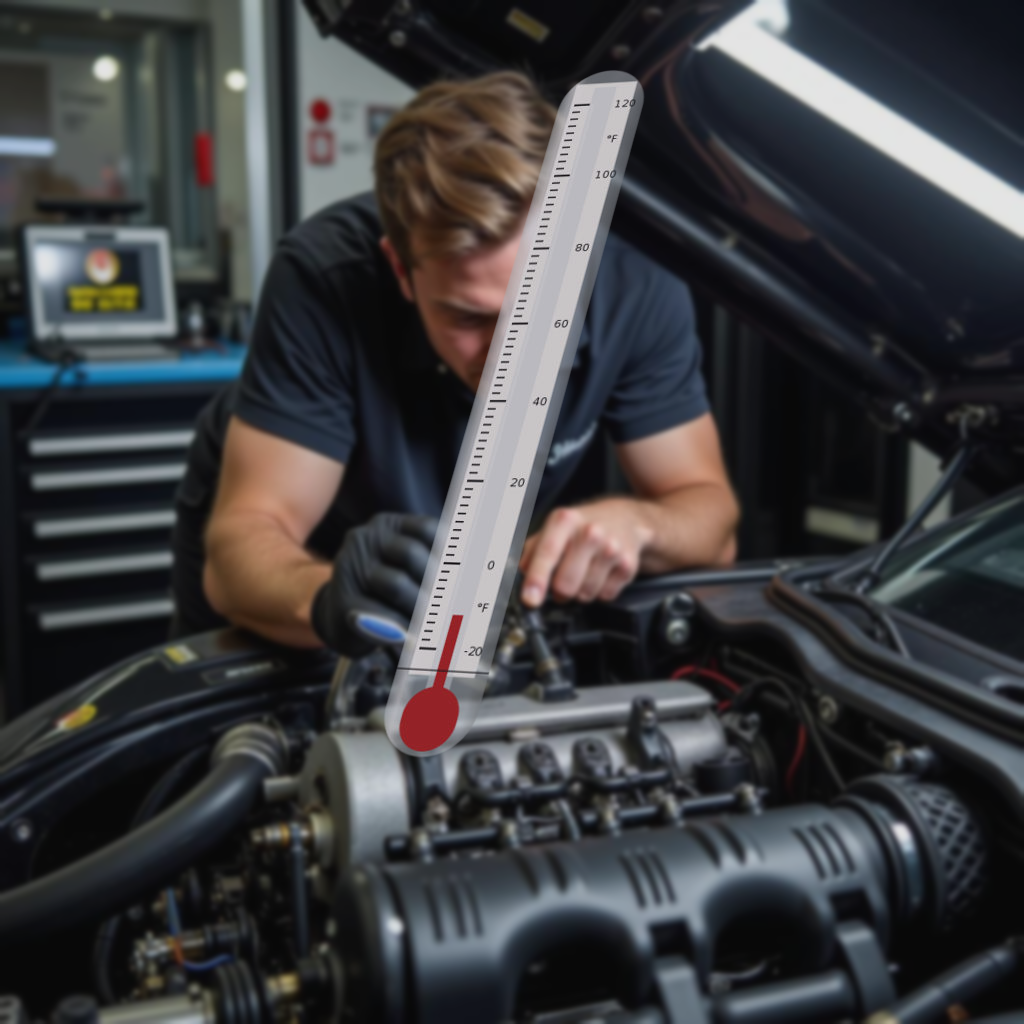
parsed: -12 °F
